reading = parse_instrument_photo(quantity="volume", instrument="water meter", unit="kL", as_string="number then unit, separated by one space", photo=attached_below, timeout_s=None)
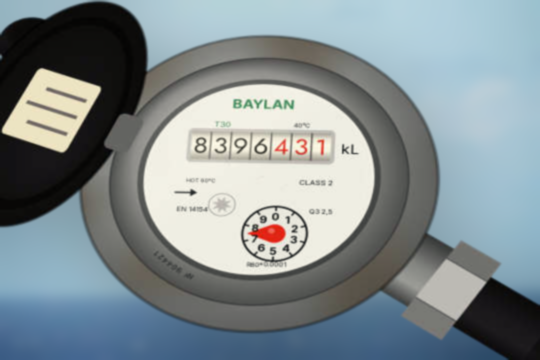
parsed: 8396.4317 kL
